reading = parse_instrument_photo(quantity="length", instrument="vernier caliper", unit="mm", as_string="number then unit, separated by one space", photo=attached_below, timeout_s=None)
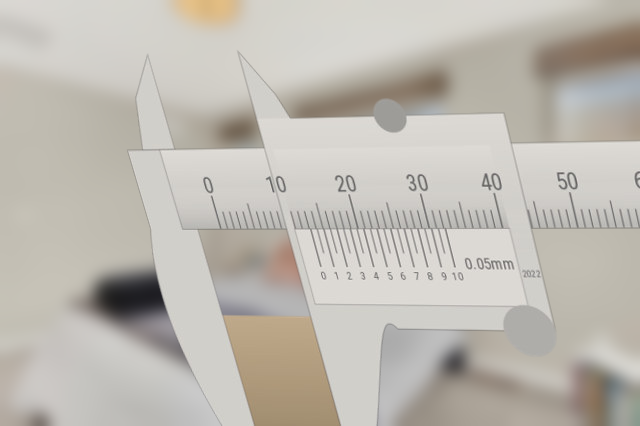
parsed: 13.2 mm
